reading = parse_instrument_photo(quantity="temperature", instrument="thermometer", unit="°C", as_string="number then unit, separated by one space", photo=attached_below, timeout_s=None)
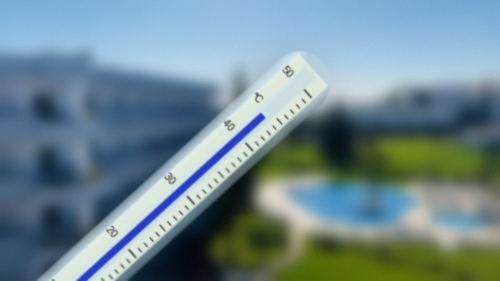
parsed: 44 °C
